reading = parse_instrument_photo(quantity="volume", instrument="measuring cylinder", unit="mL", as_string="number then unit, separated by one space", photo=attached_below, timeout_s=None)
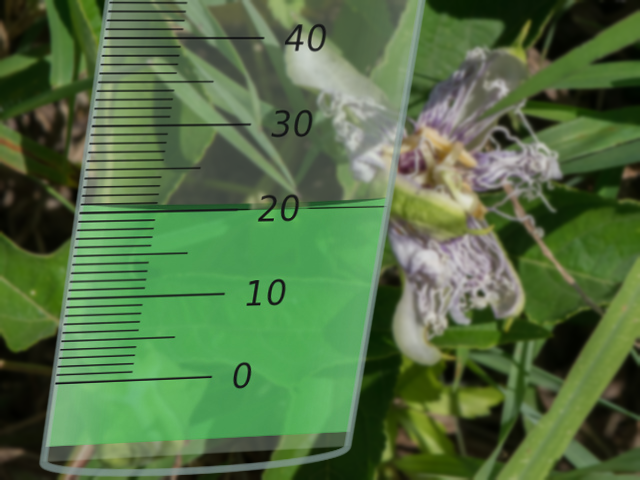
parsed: 20 mL
